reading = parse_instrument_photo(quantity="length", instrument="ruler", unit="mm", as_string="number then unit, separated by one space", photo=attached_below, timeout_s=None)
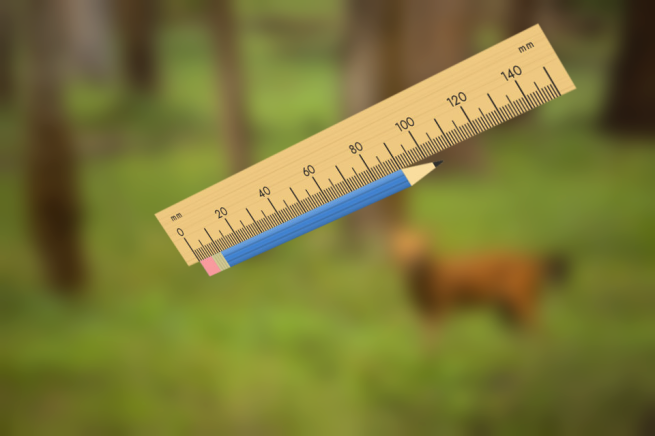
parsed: 105 mm
